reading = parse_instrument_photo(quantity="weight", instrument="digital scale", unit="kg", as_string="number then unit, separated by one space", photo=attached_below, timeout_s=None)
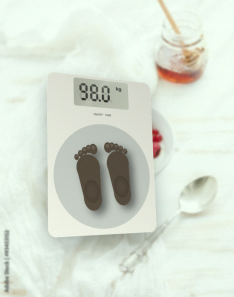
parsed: 98.0 kg
